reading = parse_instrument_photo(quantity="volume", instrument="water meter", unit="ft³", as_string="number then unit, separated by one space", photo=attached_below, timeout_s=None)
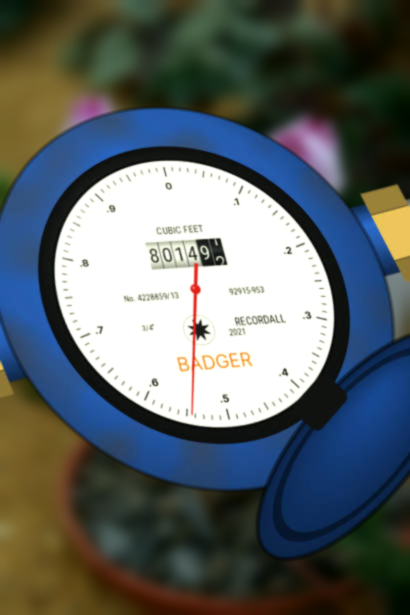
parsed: 801491.54 ft³
